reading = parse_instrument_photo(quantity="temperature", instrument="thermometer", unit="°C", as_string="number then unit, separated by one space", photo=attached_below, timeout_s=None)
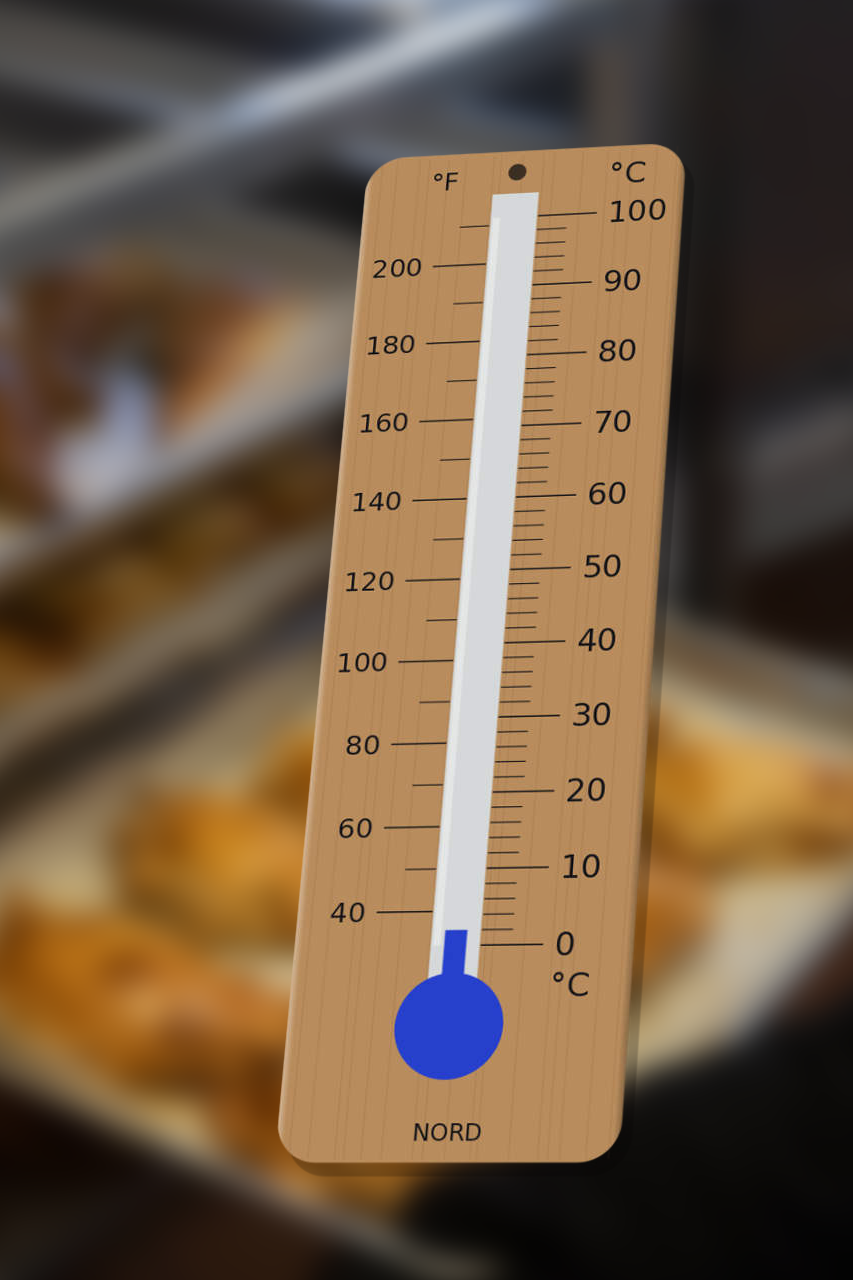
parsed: 2 °C
